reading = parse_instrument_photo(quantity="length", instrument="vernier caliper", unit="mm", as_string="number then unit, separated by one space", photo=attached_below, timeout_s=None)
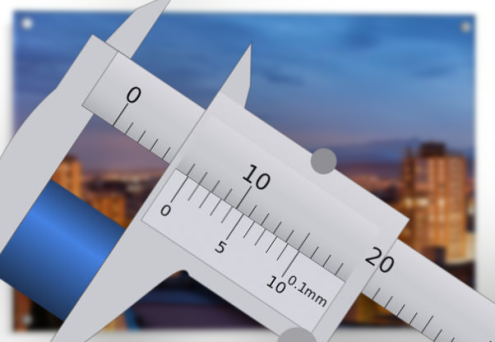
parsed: 6.1 mm
